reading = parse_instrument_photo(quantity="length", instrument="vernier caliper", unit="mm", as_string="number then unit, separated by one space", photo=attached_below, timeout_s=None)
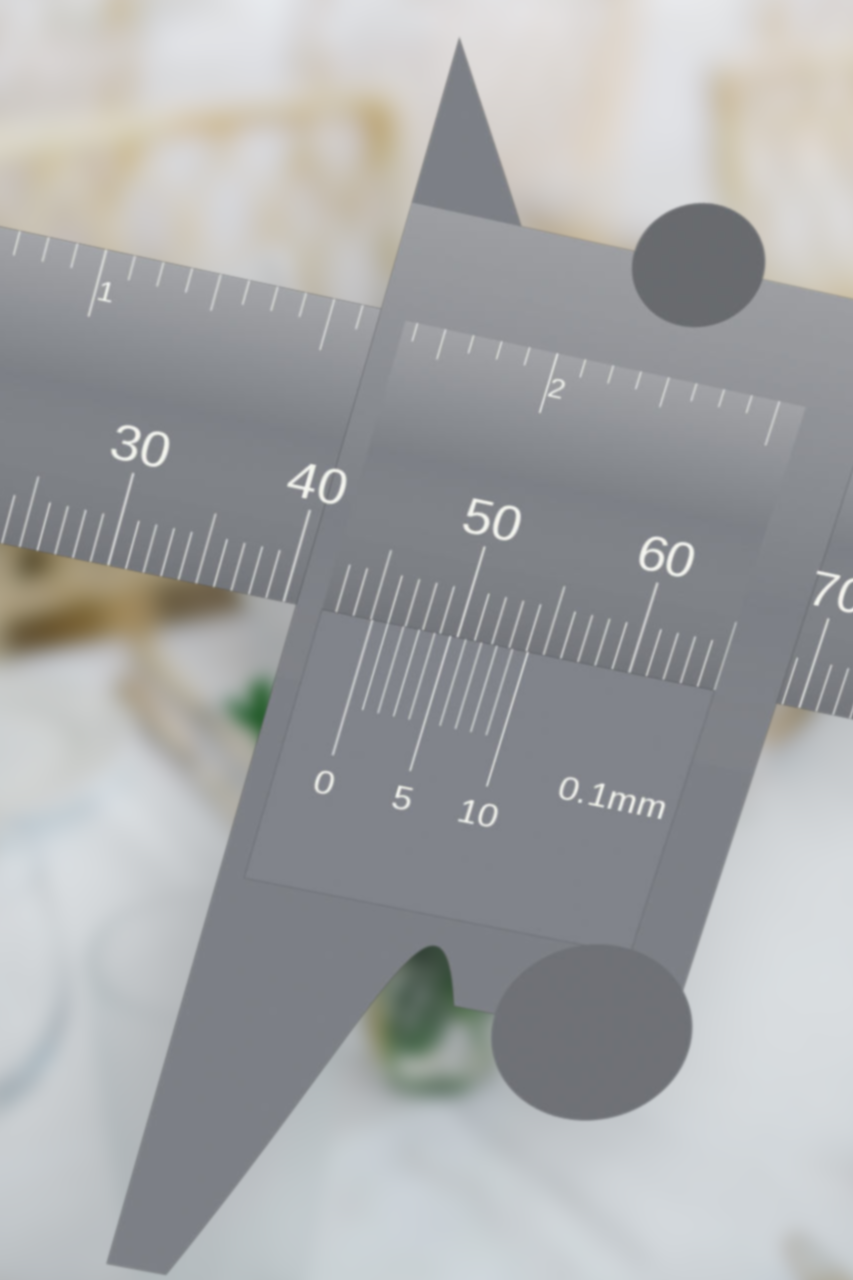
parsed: 45.1 mm
